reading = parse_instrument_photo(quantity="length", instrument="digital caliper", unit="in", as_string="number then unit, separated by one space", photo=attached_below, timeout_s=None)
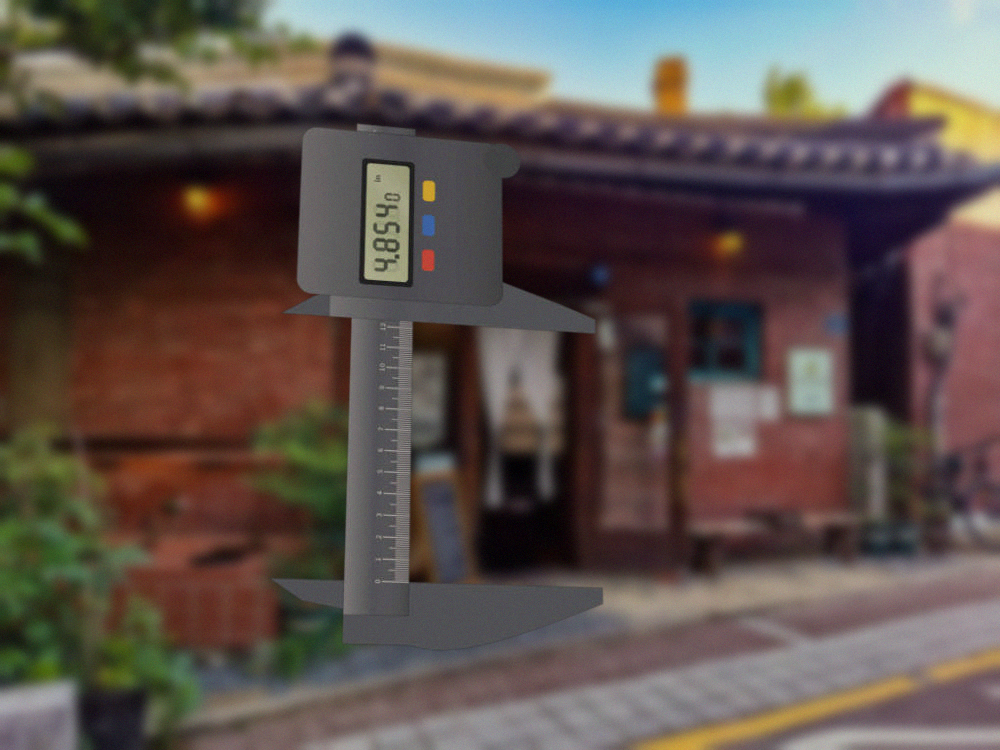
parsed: 4.8540 in
